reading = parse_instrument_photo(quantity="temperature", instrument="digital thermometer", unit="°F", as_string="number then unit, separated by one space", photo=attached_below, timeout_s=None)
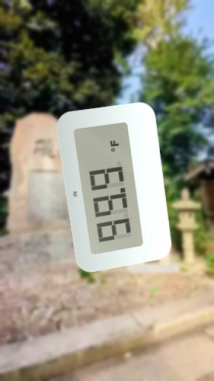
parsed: 99.9 °F
